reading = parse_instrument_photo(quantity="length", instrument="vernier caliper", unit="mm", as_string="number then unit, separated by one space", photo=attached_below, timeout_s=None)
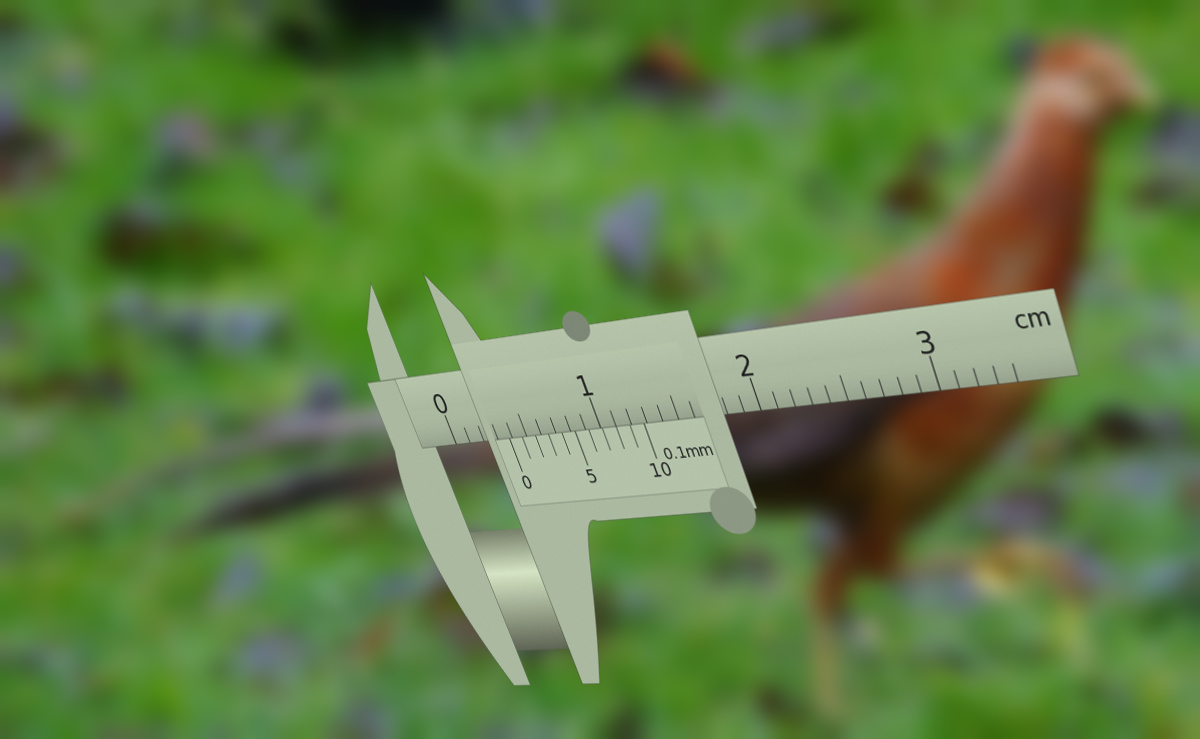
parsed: 3.8 mm
